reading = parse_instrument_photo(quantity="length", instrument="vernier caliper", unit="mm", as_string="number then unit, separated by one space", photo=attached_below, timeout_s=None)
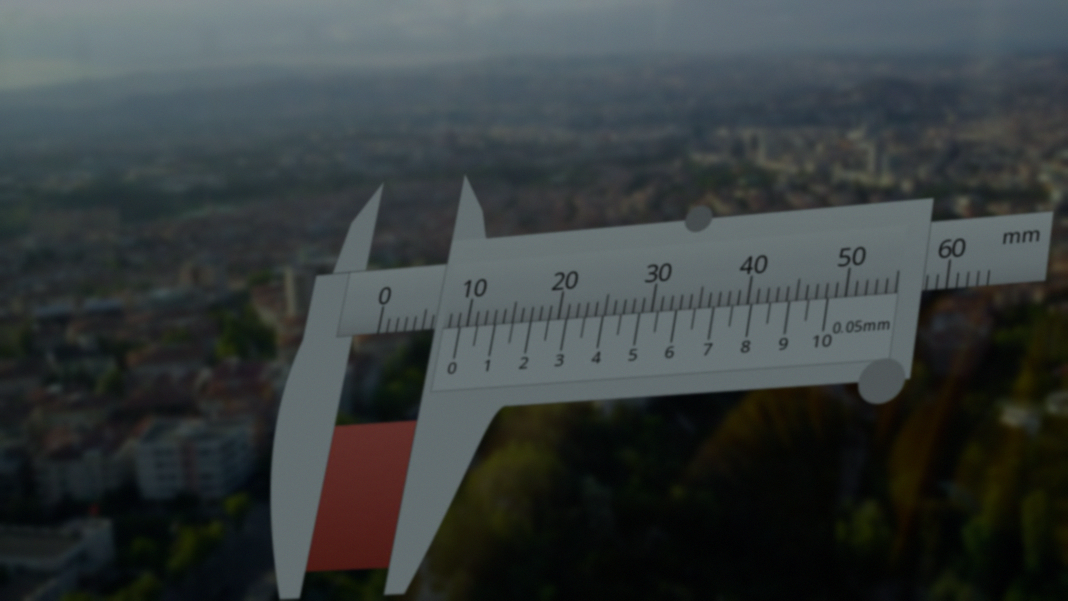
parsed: 9.2 mm
